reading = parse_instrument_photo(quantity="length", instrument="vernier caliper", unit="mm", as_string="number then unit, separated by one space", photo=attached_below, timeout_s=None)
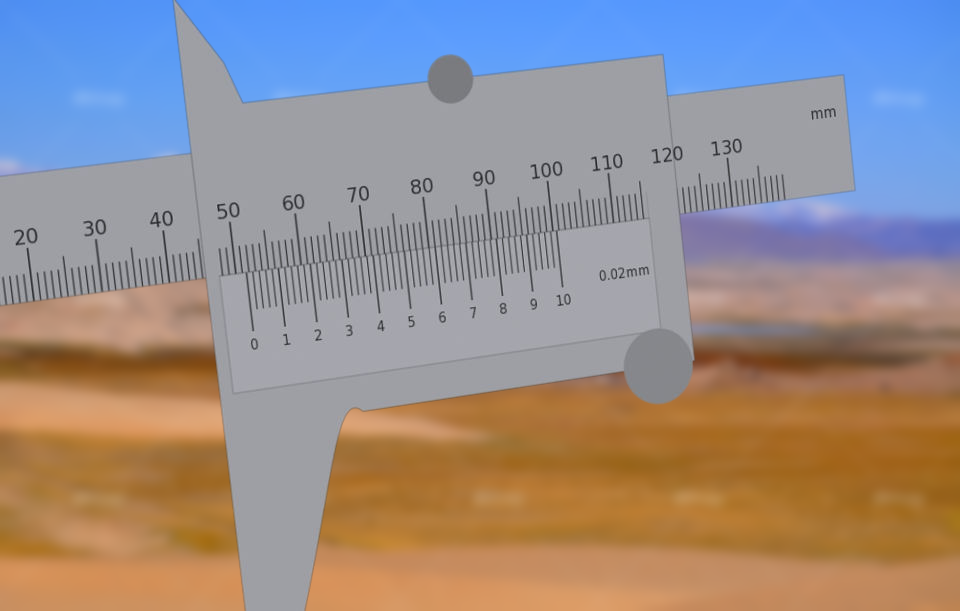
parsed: 51.6 mm
